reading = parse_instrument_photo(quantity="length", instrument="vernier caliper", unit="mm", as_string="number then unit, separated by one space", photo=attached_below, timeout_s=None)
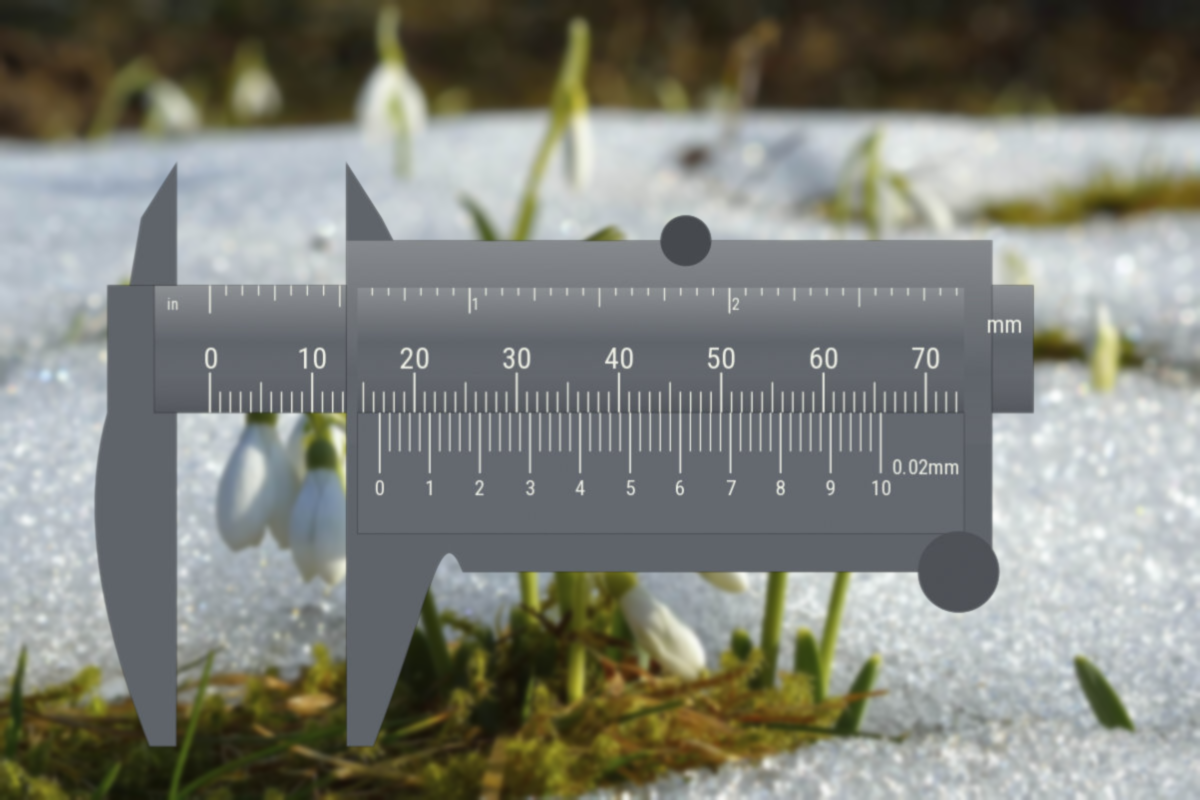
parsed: 16.6 mm
